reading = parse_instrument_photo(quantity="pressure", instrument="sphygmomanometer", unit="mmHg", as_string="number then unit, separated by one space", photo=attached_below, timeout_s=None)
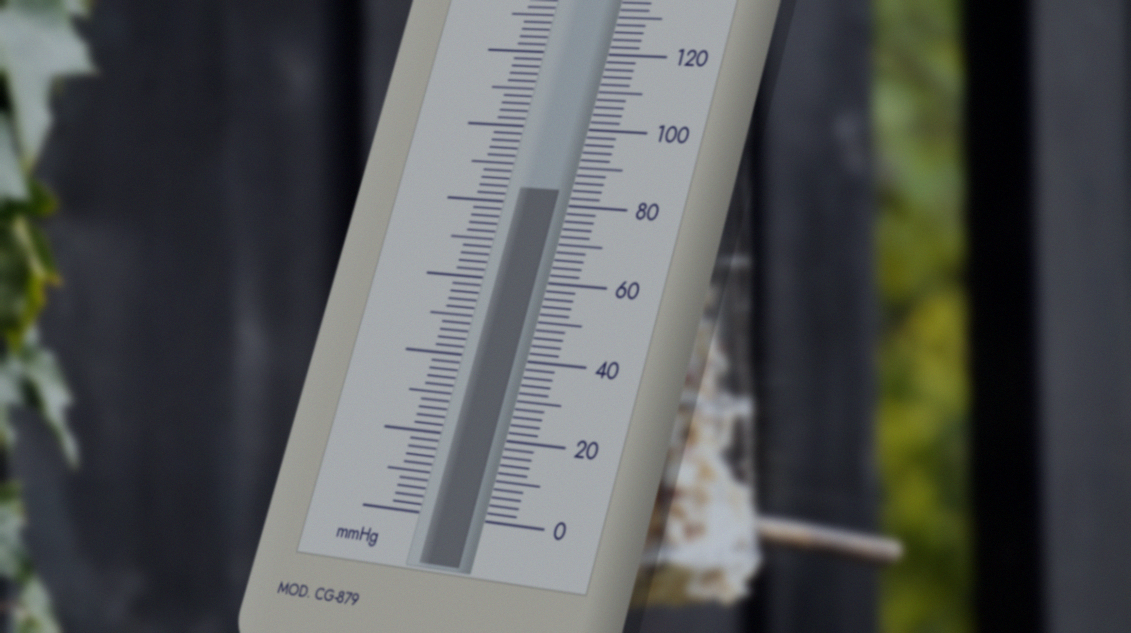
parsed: 84 mmHg
